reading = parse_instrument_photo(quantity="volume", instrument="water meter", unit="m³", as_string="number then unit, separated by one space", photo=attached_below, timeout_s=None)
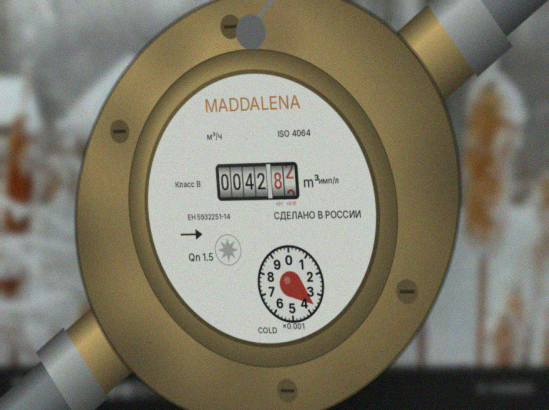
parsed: 42.823 m³
